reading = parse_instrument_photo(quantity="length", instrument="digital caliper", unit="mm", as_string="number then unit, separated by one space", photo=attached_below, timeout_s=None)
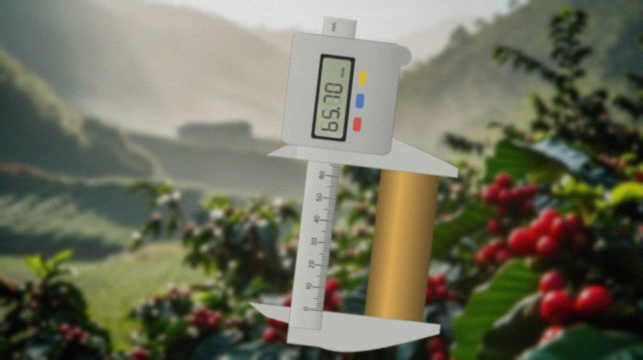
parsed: 65.70 mm
